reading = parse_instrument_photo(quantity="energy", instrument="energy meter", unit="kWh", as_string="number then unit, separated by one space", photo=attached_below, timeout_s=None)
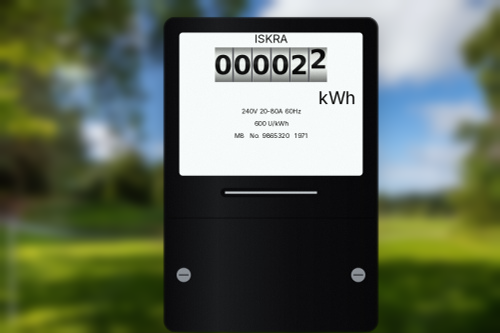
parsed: 22 kWh
